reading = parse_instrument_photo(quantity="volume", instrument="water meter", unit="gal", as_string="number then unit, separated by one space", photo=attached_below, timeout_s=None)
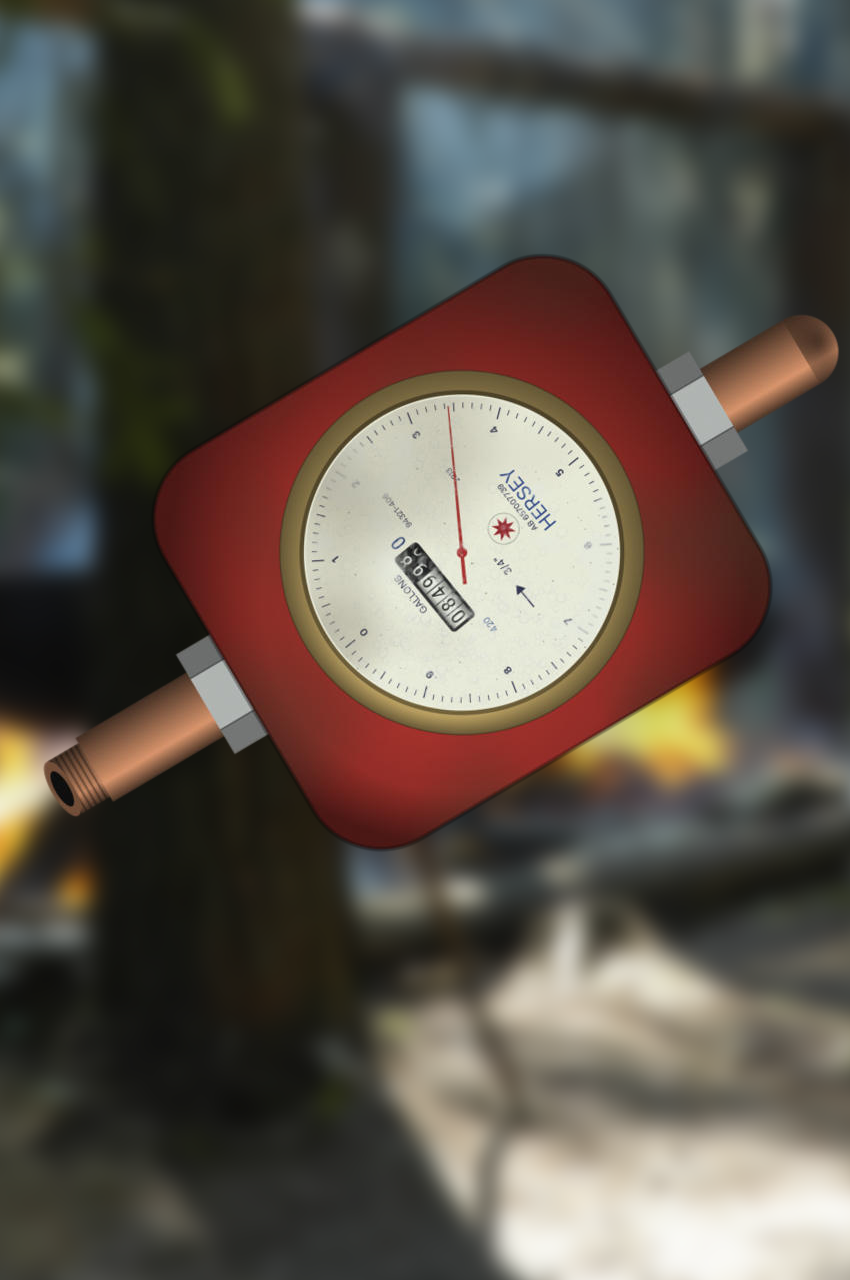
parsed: 849983.4 gal
